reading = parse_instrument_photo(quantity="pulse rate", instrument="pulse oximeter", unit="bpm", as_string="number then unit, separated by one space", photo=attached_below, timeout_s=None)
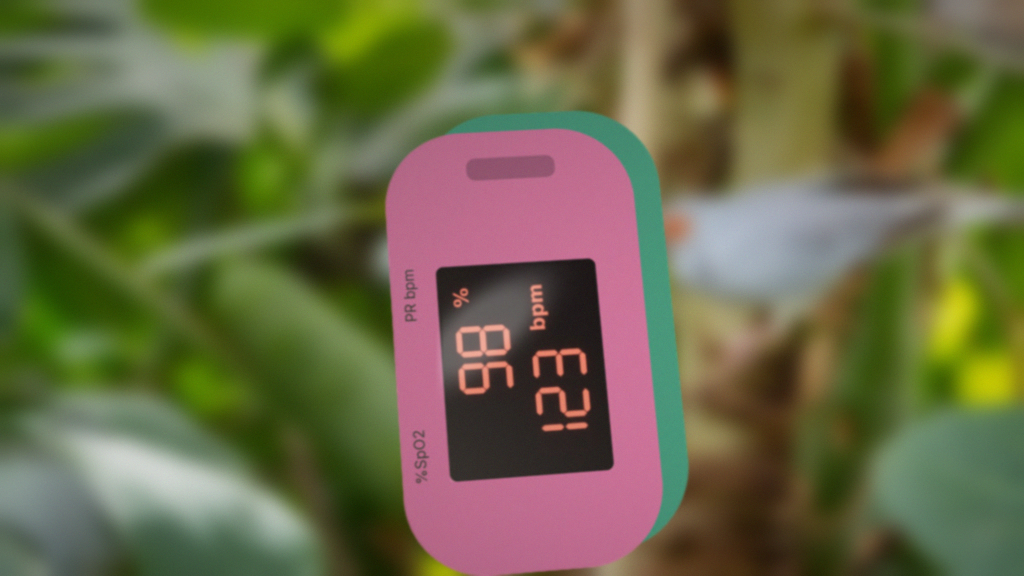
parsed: 123 bpm
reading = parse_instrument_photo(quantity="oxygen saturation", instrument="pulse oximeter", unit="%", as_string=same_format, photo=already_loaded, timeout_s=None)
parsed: 98 %
